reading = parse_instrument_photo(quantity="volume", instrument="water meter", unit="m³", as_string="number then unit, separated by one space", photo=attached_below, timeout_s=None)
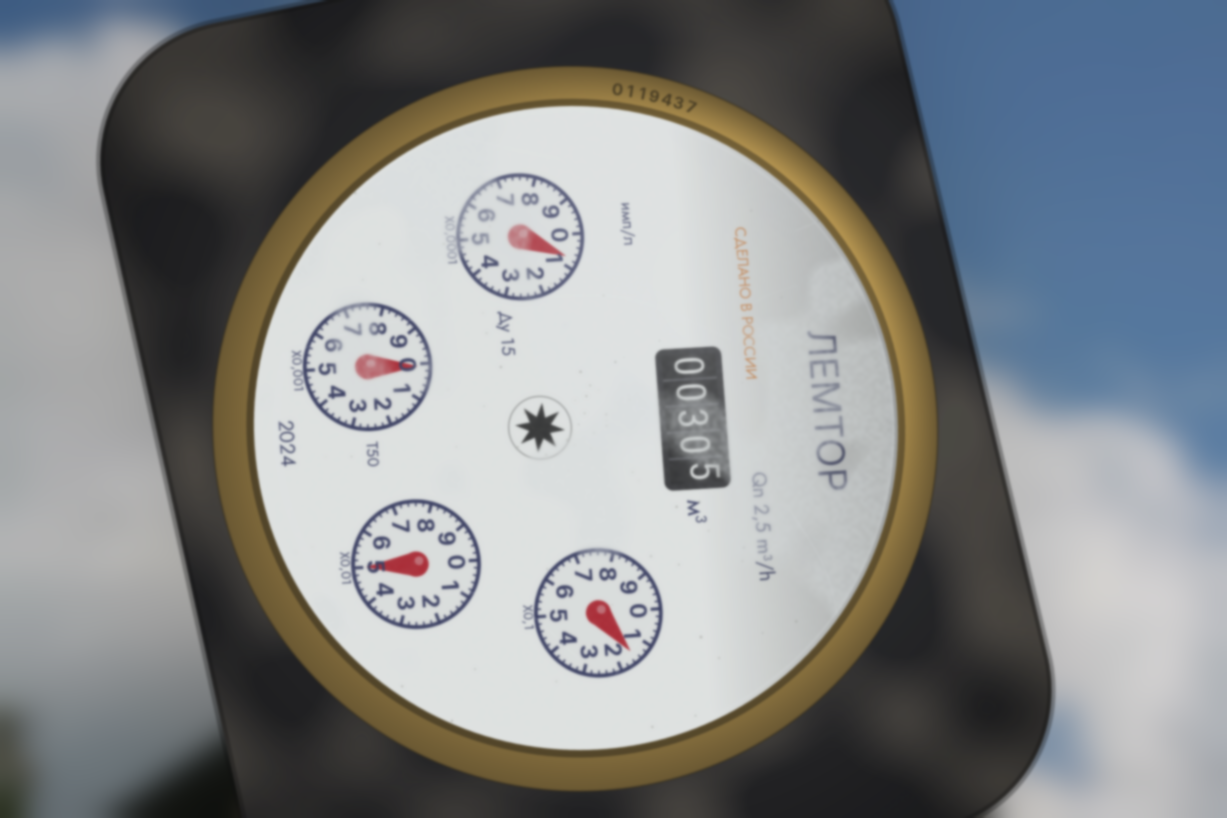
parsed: 305.1500 m³
